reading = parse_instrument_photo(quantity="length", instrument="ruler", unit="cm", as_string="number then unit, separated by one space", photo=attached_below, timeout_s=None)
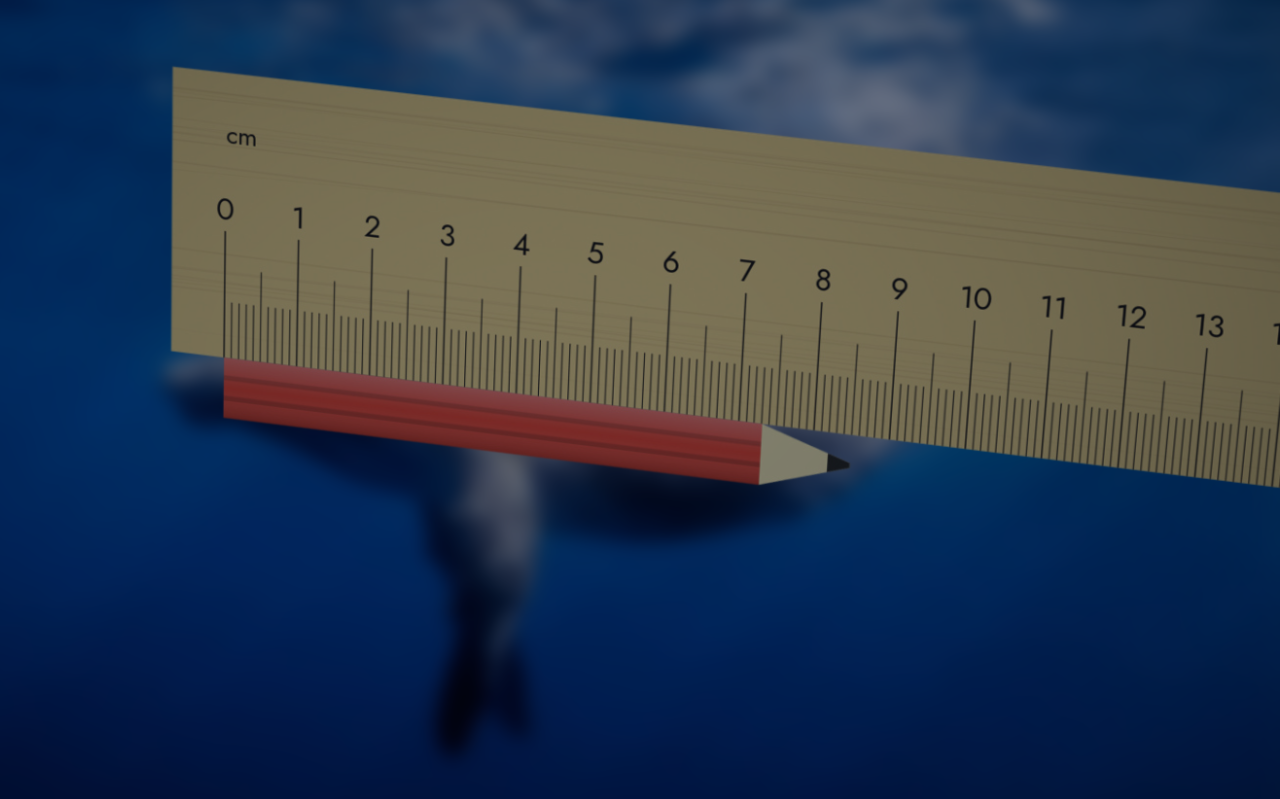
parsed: 8.5 cm
